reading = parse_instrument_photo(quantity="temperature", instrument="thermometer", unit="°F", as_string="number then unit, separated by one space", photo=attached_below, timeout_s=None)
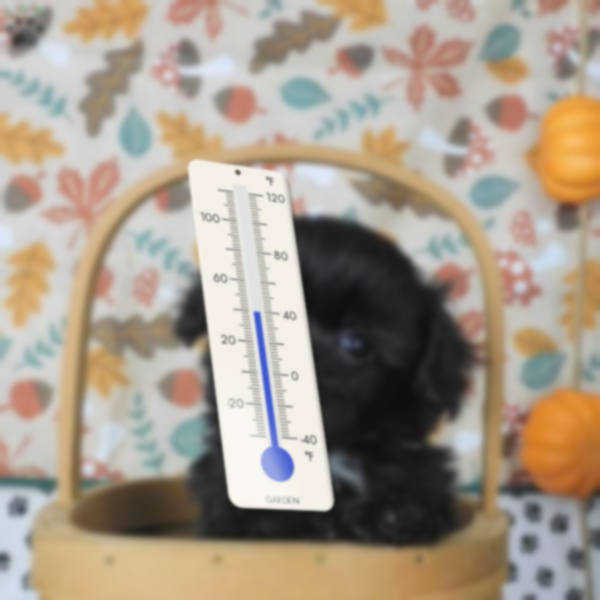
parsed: 40 °F
